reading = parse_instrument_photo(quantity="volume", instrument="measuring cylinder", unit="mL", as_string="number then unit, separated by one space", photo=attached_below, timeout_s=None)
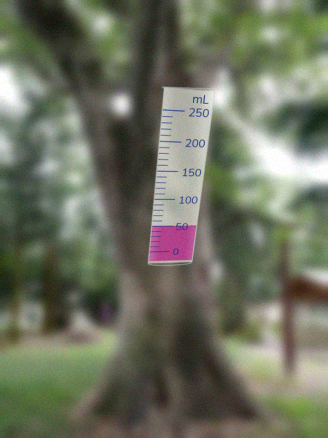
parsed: 50 mL
